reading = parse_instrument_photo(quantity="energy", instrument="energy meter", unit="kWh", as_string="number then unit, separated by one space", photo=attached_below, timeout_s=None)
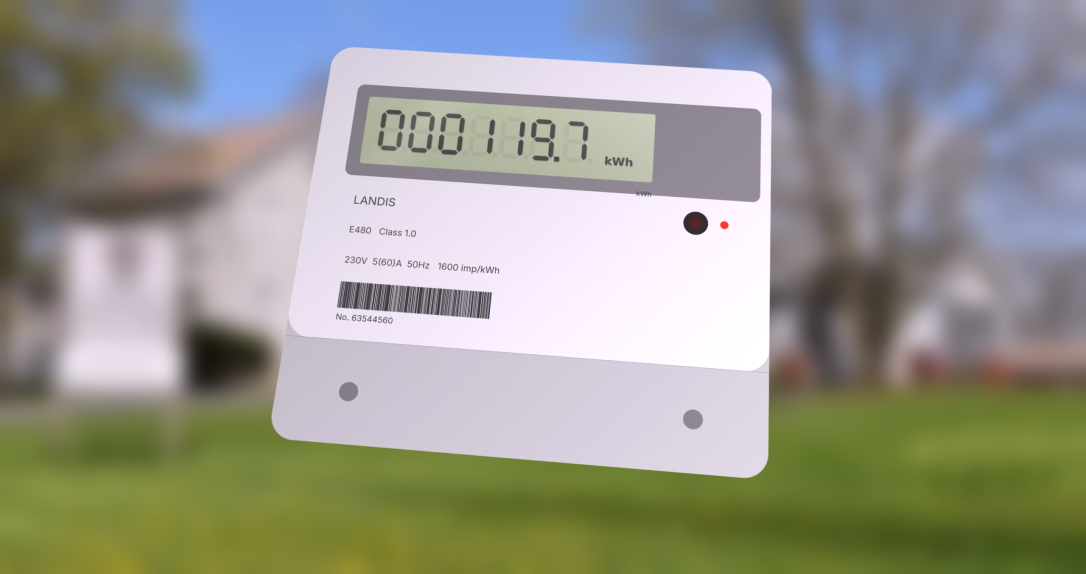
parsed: 119.7 kWh
